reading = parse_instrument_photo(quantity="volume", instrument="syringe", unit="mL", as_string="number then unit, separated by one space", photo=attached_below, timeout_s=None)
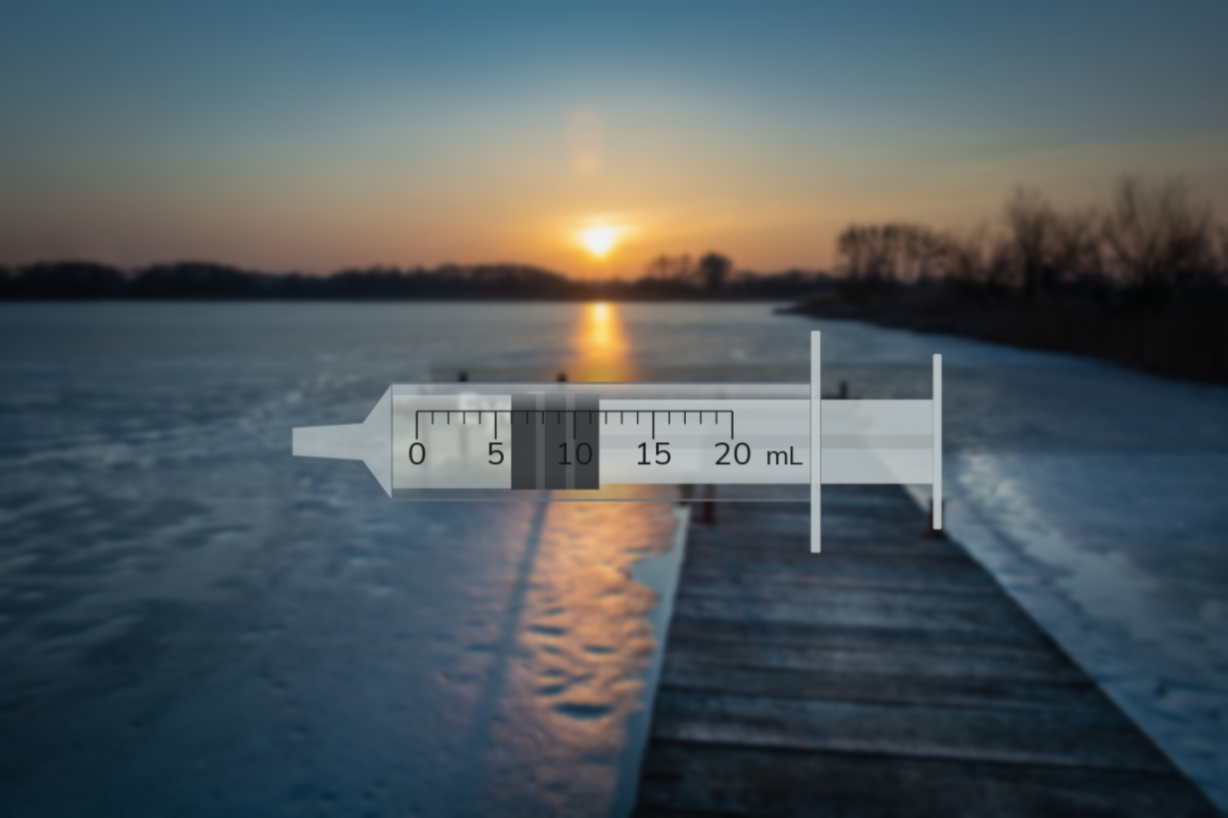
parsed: 6 mL
